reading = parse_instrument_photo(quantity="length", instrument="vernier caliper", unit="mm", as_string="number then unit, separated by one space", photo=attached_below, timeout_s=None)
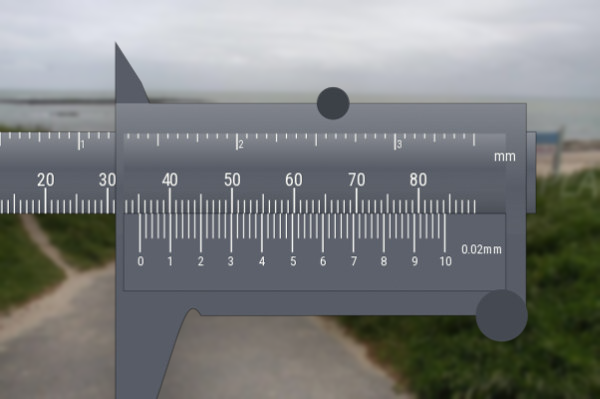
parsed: 35.2 mm
